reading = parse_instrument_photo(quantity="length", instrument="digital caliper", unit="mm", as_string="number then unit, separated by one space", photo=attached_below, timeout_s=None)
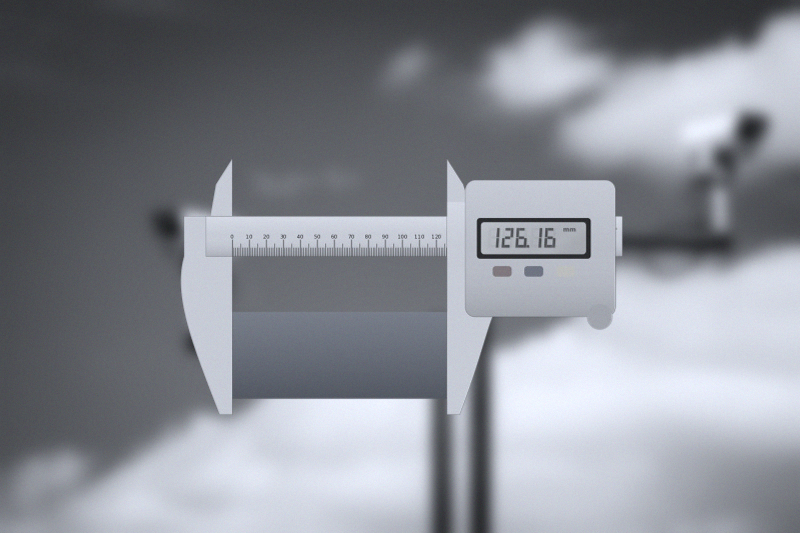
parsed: 126.16 mm
